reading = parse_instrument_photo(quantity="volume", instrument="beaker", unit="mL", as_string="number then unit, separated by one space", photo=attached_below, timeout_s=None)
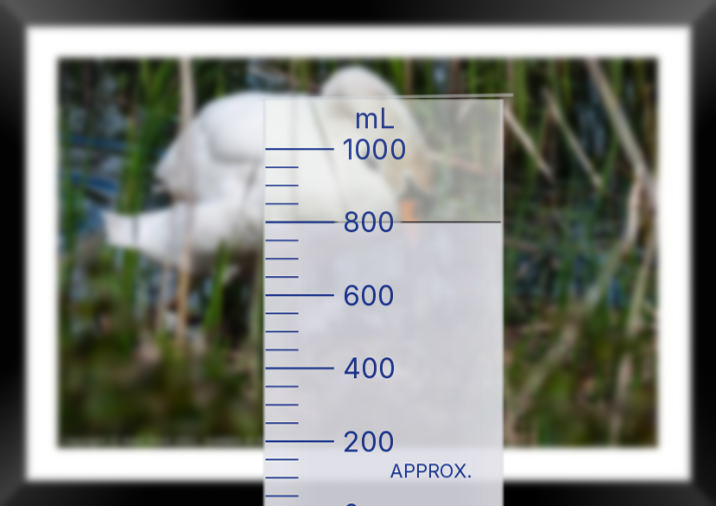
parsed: 800 mL
